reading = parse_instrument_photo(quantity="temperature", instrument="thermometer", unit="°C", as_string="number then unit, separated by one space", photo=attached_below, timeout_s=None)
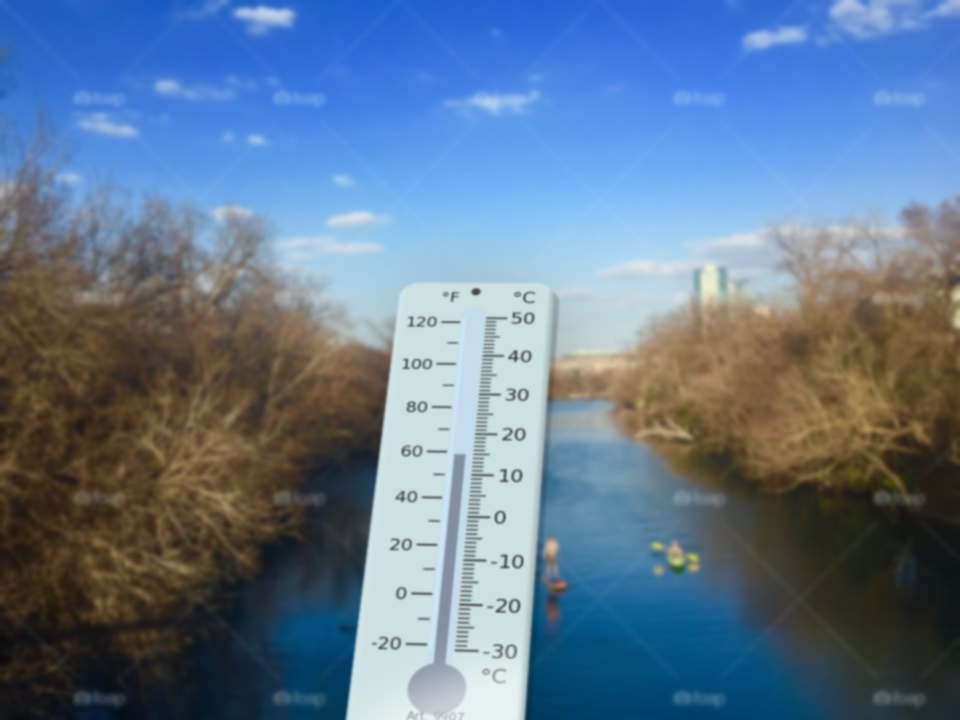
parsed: 15 °C
